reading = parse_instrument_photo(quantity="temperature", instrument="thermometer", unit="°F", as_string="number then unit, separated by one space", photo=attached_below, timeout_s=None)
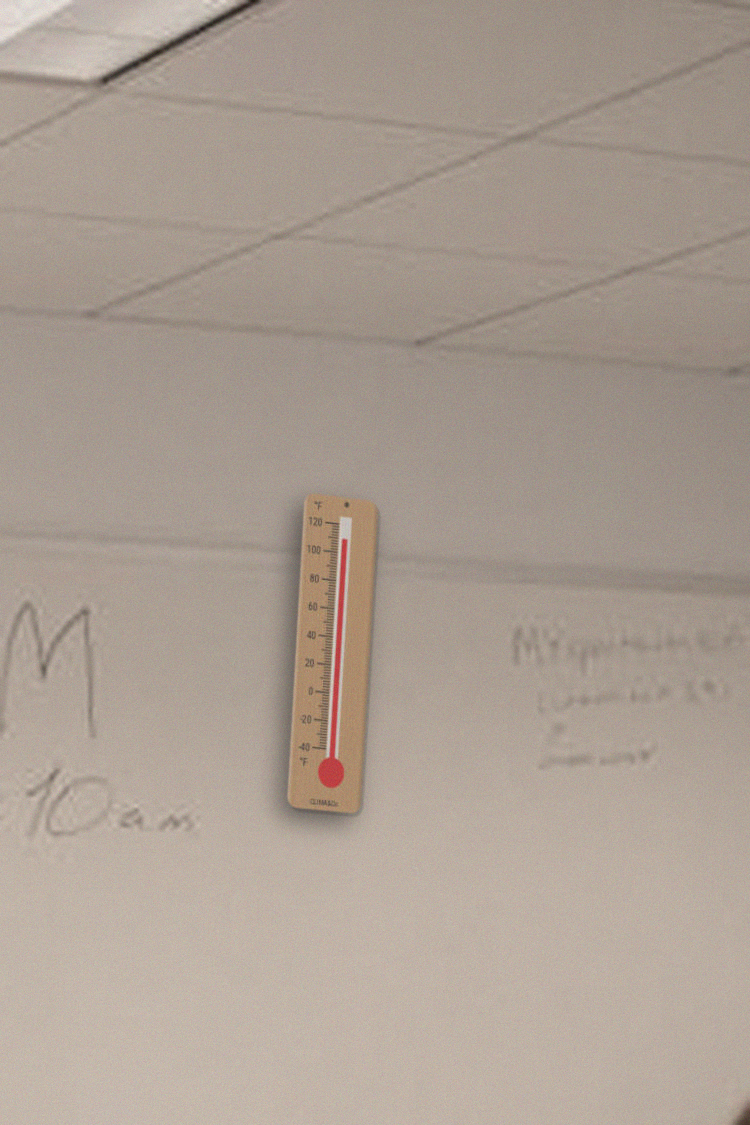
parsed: 110 °F
